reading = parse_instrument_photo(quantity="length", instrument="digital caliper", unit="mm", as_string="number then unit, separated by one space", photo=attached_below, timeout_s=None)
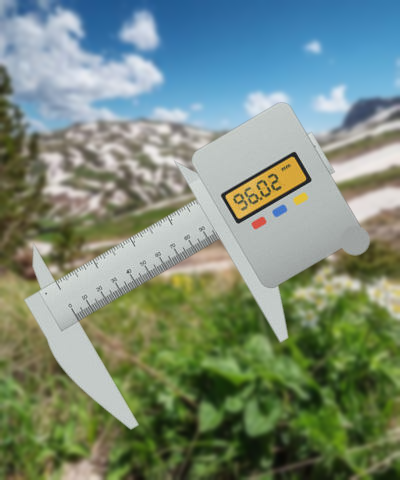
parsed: 96.02 mm
